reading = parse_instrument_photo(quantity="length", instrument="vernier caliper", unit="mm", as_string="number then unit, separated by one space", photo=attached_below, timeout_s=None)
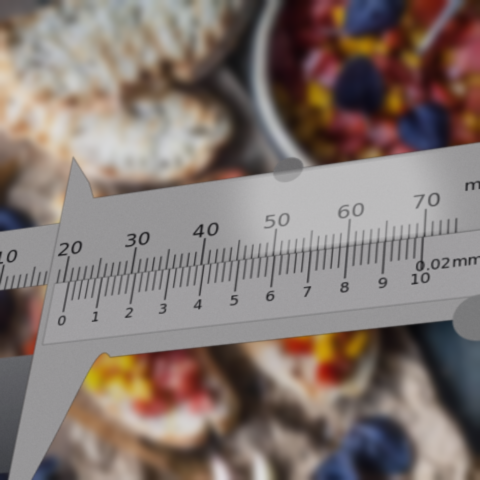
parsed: 20.8 mm
